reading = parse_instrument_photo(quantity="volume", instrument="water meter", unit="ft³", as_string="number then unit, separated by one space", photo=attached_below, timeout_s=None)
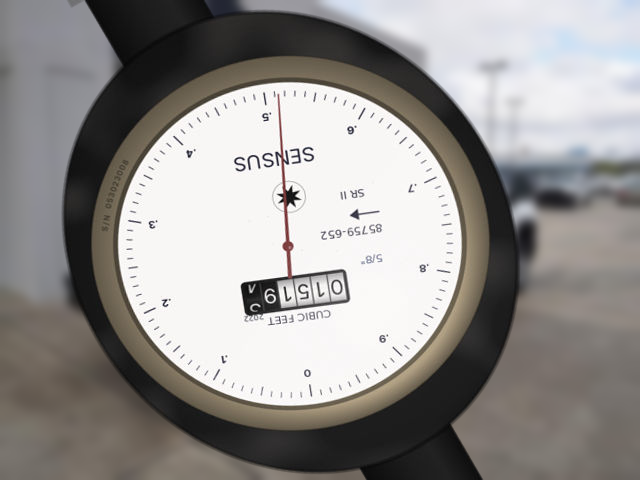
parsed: 15193.51 ft³
